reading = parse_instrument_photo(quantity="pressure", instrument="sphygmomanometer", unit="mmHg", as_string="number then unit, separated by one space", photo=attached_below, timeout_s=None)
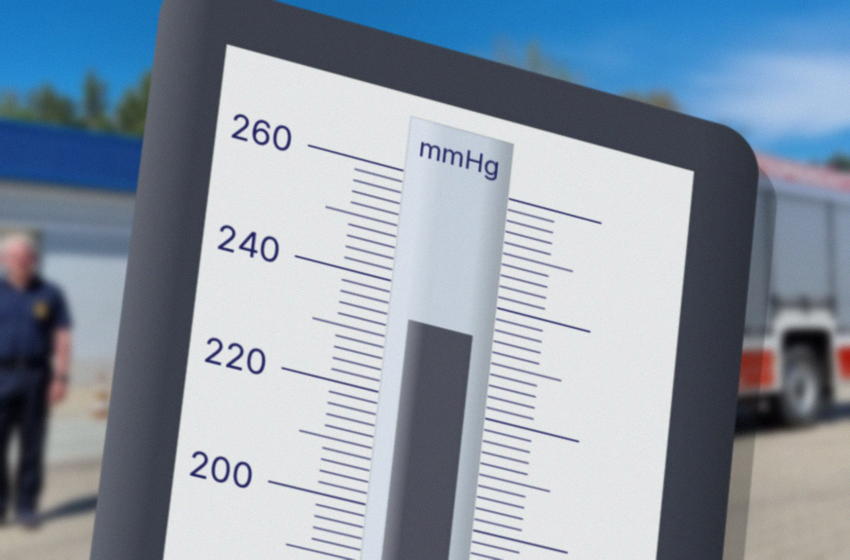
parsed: 234 mmHg
